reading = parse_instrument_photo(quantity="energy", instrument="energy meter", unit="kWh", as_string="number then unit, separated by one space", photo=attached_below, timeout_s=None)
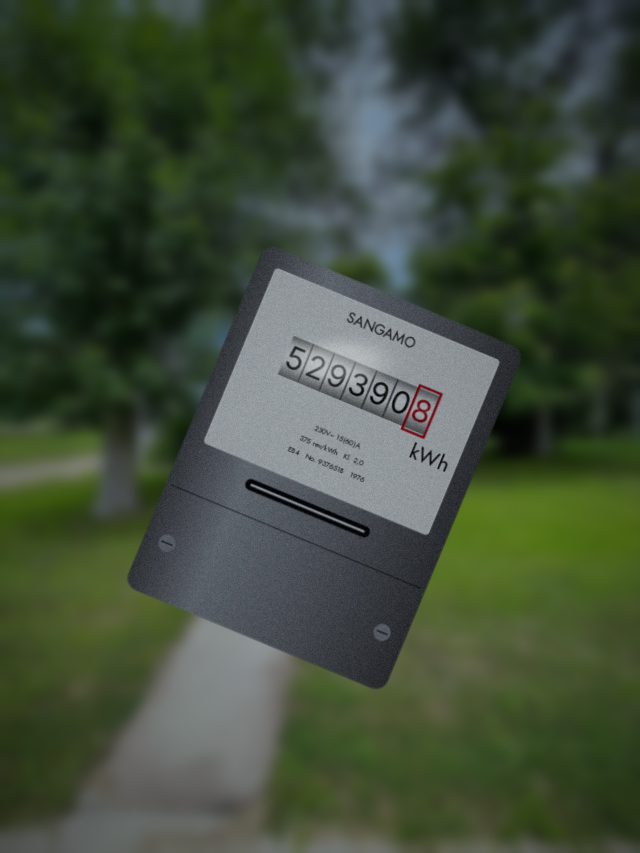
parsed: 529390.8 kWh
